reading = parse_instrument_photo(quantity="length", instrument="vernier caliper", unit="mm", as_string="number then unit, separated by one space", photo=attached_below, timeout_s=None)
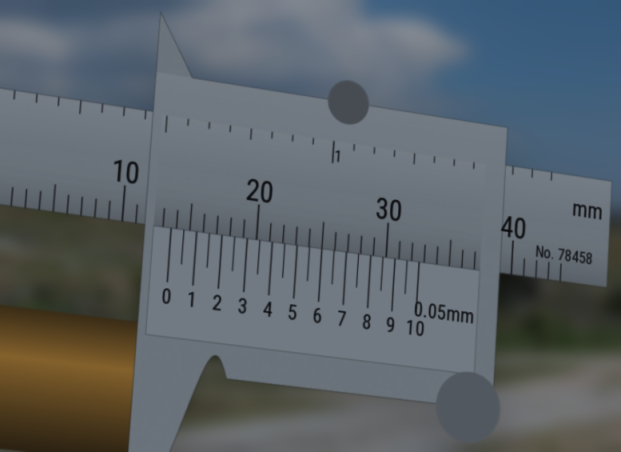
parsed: 13.6 mm
